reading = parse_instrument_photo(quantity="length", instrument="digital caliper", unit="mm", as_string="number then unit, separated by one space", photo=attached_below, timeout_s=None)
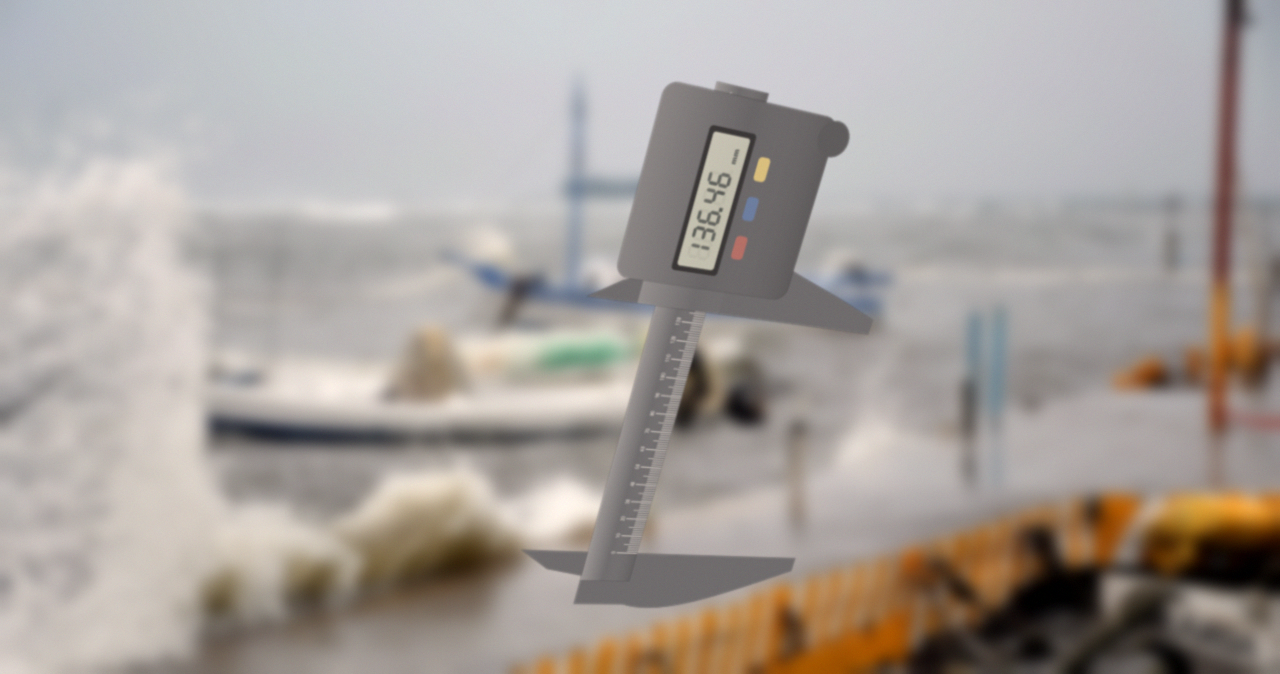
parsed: 136.46 mm
